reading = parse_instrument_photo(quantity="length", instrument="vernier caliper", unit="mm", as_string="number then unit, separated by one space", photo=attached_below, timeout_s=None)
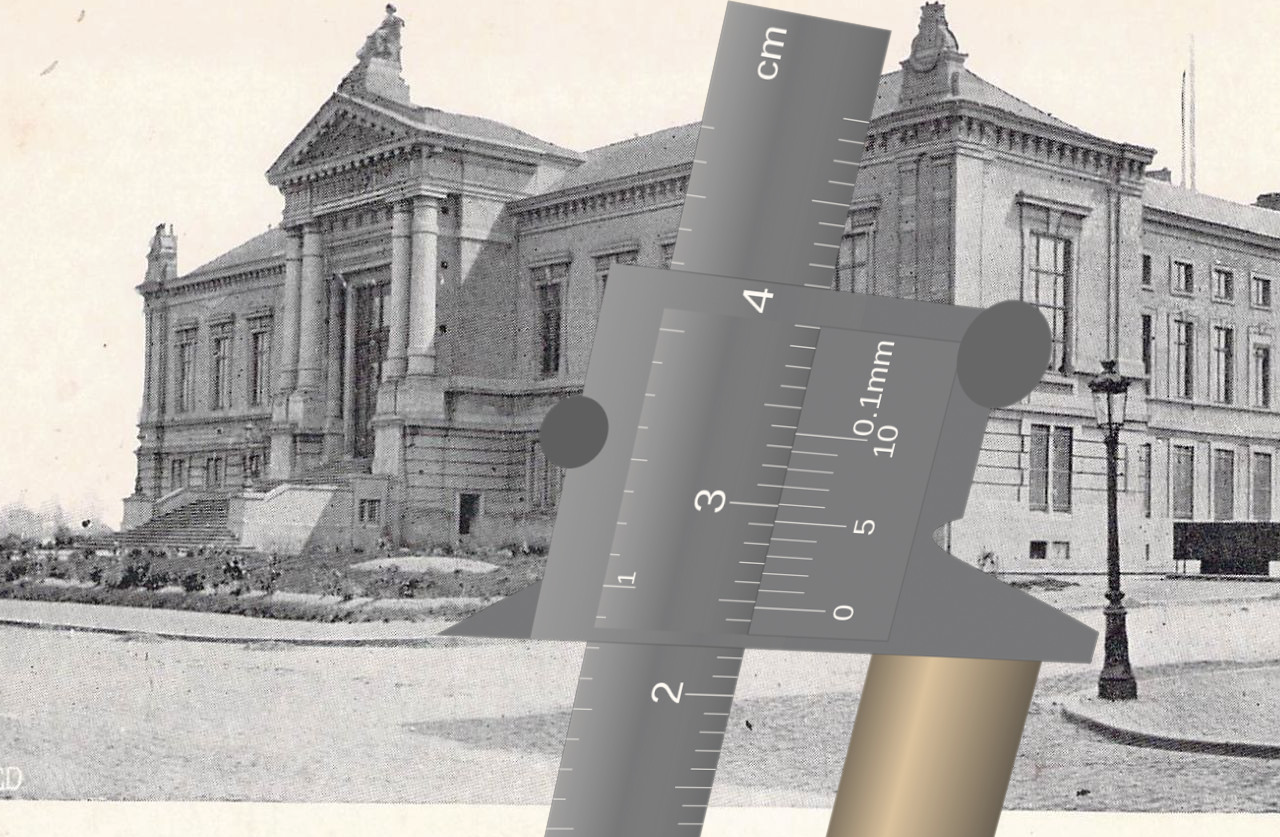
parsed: 24.7 mm
